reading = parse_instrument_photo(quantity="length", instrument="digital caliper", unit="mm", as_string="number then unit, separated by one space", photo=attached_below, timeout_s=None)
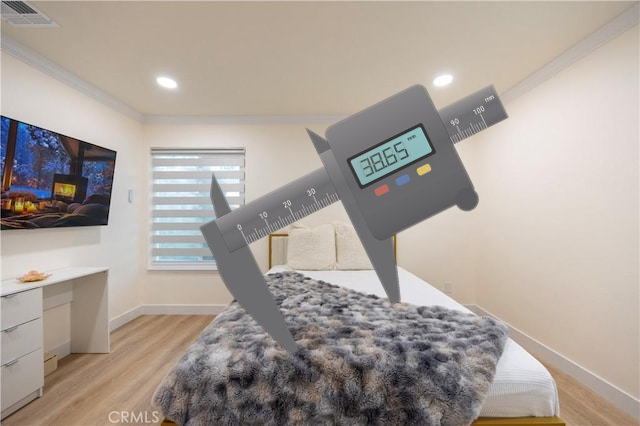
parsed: 38.65 mm
